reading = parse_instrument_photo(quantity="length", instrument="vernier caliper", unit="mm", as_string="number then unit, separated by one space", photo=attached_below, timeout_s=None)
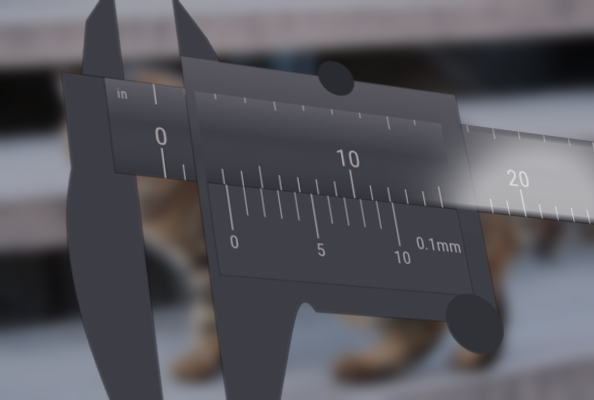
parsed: 3.1 mm
